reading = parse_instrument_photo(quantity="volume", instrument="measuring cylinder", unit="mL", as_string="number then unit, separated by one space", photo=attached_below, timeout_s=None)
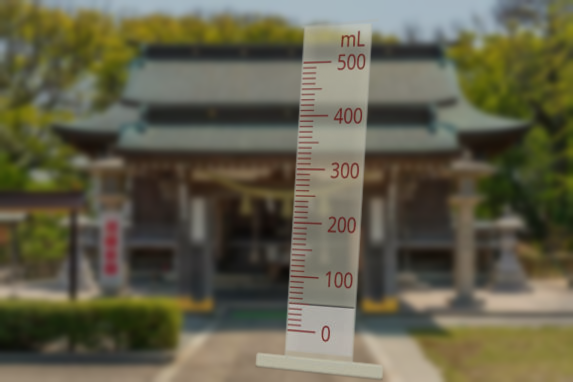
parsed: 50 mL
